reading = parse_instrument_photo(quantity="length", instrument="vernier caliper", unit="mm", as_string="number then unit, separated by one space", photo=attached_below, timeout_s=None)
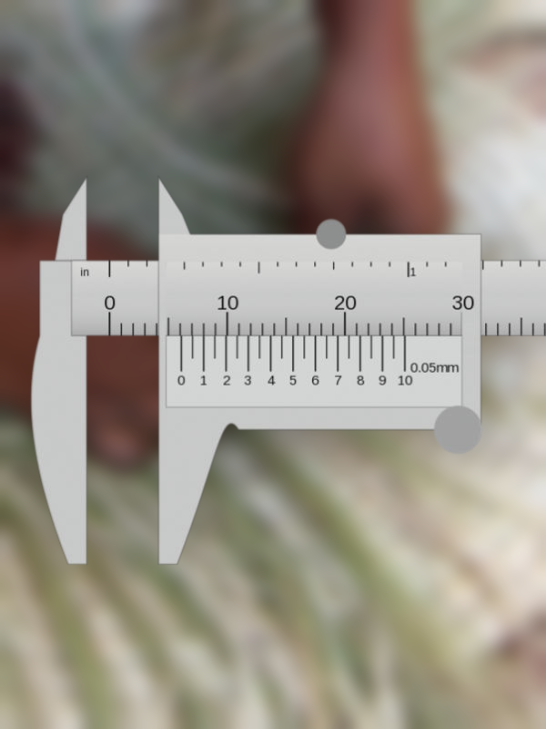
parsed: 6.1 mm
